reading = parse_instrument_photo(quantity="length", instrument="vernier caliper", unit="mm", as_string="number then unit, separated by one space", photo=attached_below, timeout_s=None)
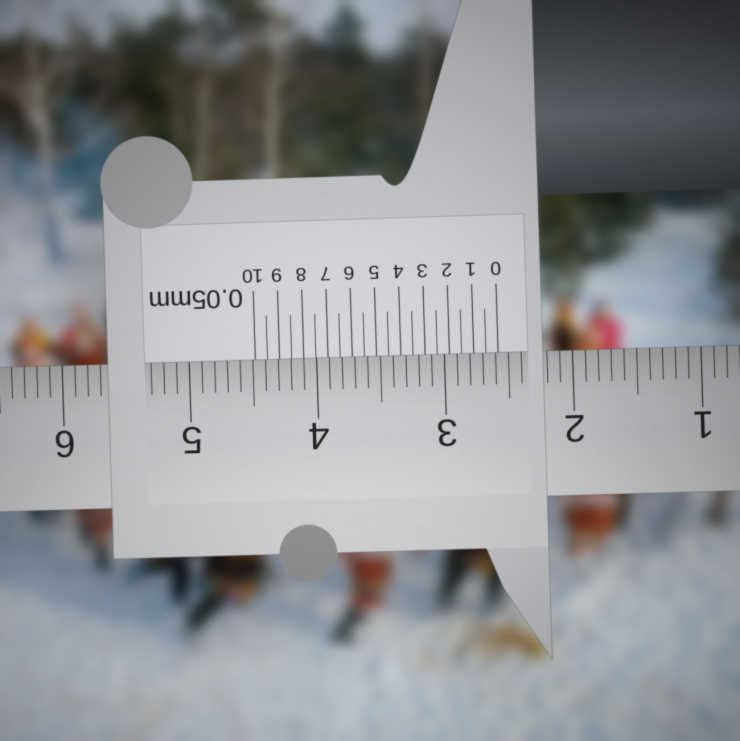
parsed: 25.8 mm
